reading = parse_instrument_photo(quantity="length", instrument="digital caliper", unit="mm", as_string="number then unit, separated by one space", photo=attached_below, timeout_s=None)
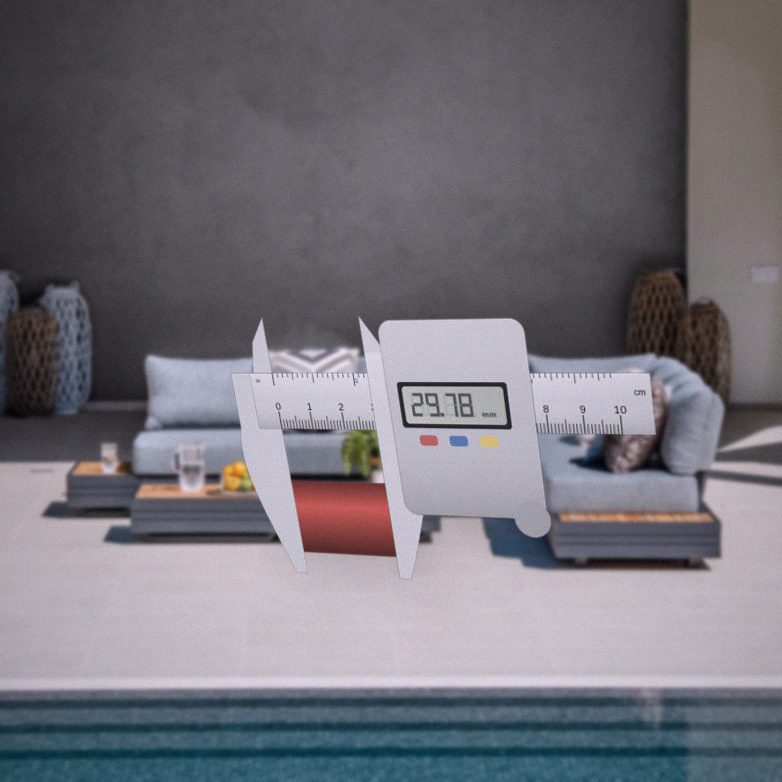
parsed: 29.78 mm
